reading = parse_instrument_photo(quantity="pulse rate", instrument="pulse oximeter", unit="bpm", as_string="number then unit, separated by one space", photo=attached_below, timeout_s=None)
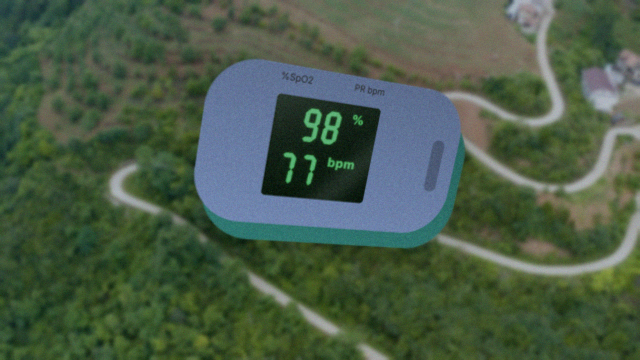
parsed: 77 bpm
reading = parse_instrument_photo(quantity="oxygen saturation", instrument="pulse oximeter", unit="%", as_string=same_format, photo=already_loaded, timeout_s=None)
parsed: 98 %
